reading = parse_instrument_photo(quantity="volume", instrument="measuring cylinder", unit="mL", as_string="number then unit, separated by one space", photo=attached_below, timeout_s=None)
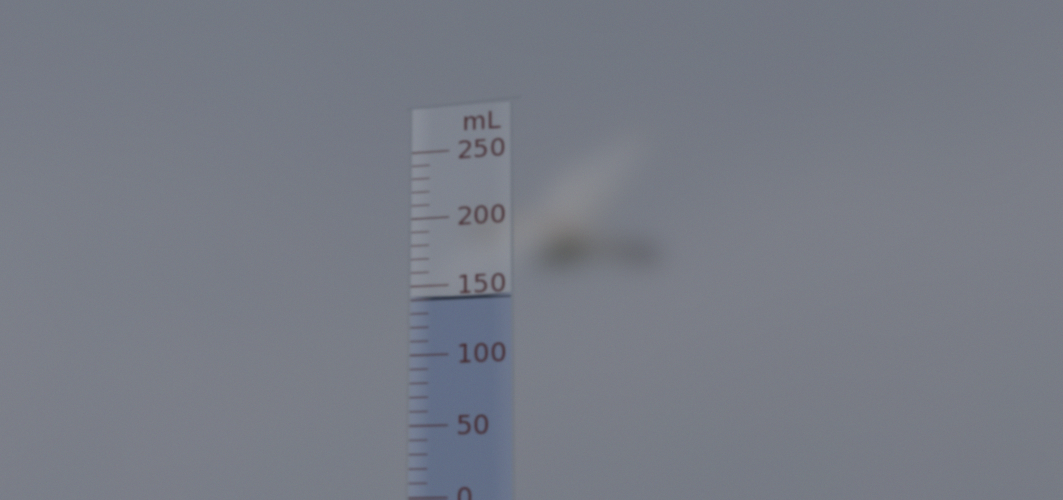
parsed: 140 mL
